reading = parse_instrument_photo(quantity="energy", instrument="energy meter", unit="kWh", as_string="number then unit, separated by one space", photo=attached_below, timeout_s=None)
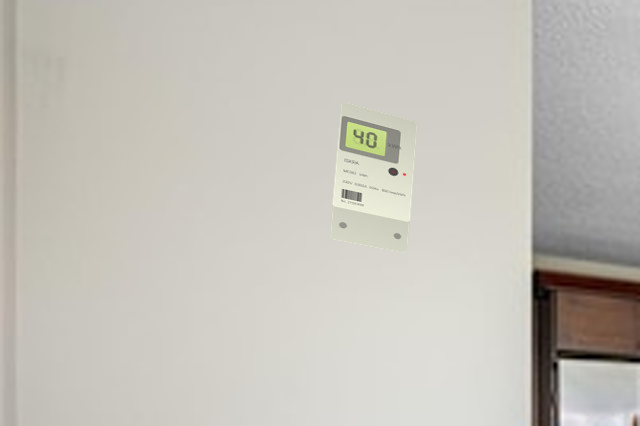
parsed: 40 kWh
